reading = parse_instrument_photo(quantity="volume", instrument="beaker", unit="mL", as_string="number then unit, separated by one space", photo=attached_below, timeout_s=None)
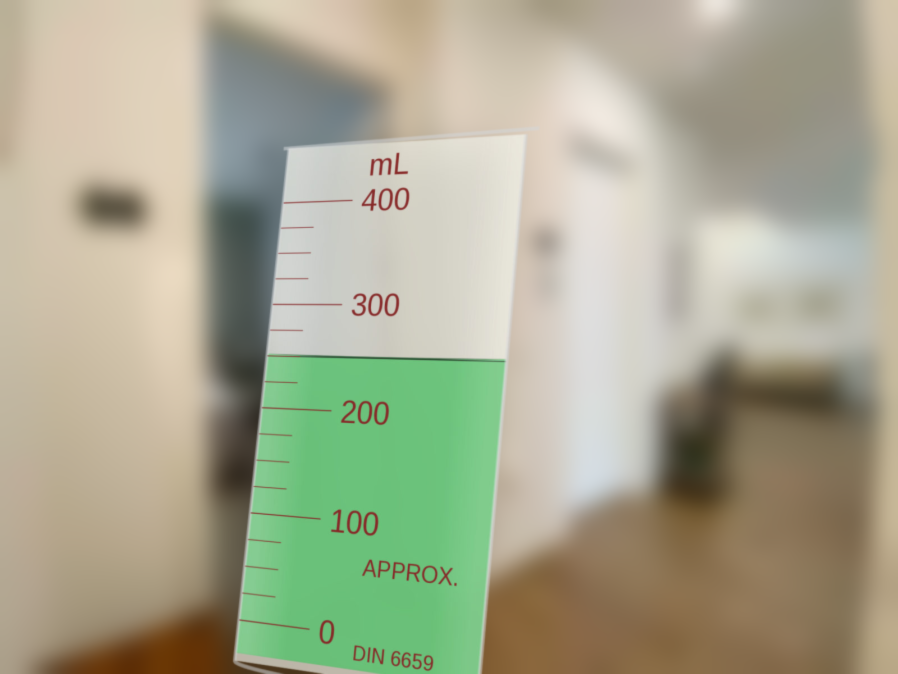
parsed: 250 mL
